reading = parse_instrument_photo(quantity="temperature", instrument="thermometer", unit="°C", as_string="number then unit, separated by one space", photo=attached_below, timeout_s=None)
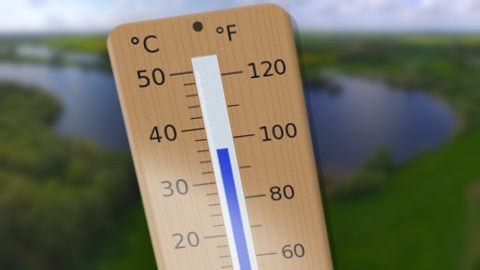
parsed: 36 °C
